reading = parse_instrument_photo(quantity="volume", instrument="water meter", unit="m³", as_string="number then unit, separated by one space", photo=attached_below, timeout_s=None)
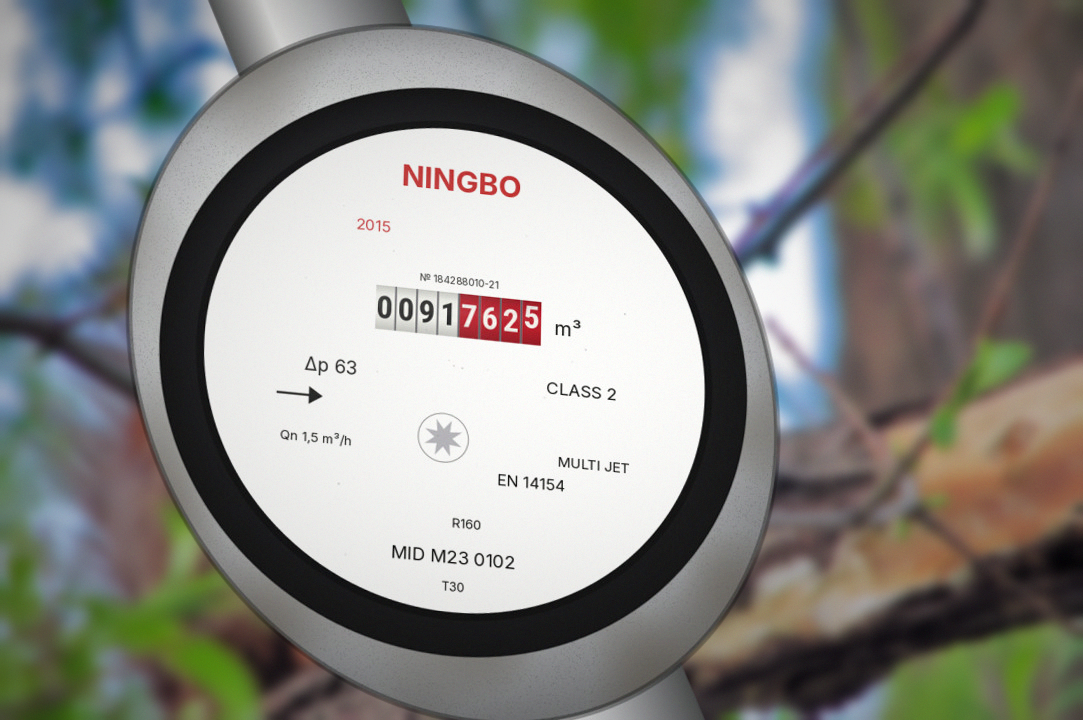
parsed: 91.7625 m³
